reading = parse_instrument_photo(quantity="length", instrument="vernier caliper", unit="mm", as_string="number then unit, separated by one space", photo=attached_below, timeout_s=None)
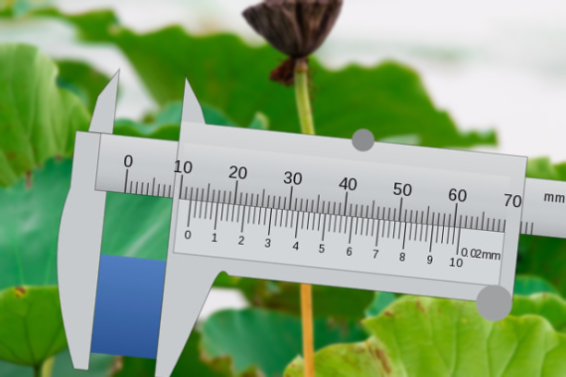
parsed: 12.0 mm
